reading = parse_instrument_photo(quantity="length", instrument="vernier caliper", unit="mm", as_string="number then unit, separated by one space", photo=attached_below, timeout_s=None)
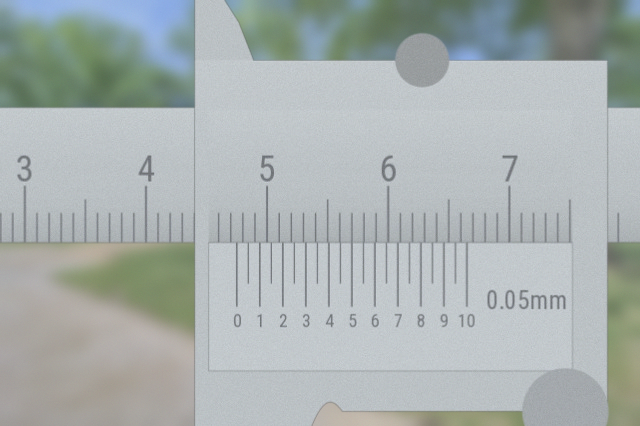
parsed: 47.5 mm
